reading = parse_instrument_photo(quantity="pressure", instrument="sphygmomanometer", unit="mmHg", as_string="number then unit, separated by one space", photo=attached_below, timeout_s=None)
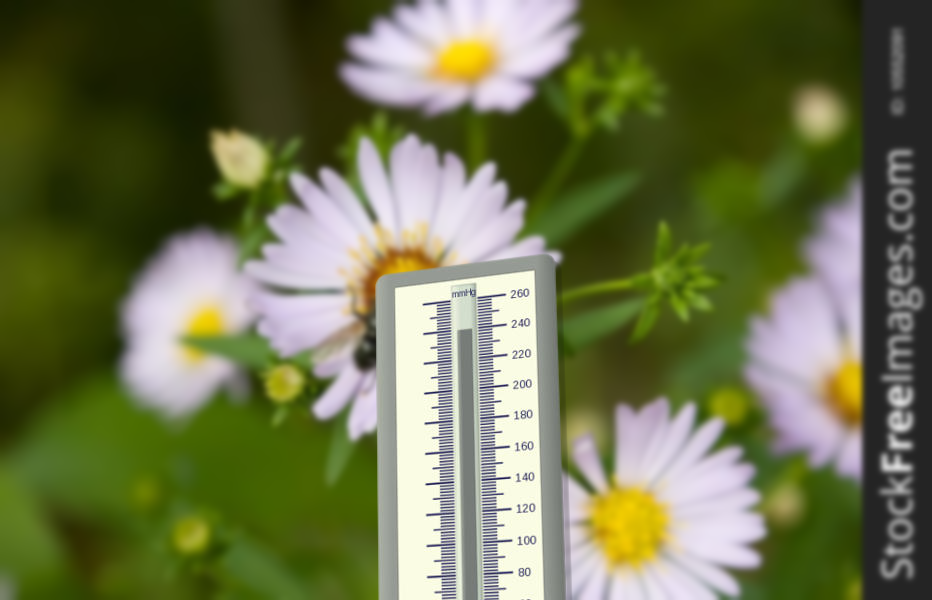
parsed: 240 mmHg
